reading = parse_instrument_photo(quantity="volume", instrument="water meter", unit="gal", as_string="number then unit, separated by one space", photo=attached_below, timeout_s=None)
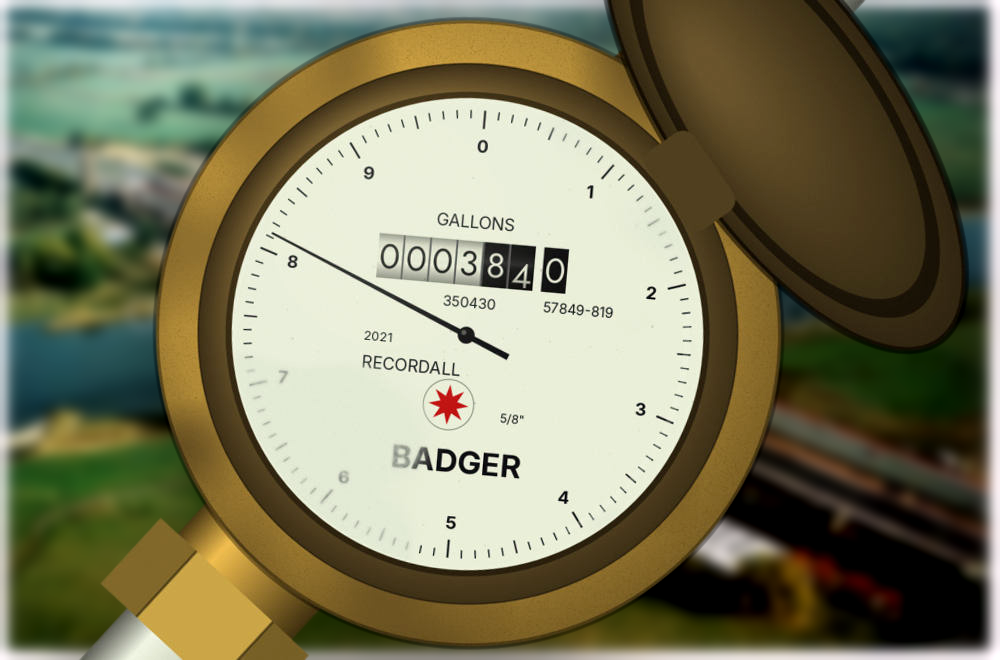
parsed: 3838.1 gal
